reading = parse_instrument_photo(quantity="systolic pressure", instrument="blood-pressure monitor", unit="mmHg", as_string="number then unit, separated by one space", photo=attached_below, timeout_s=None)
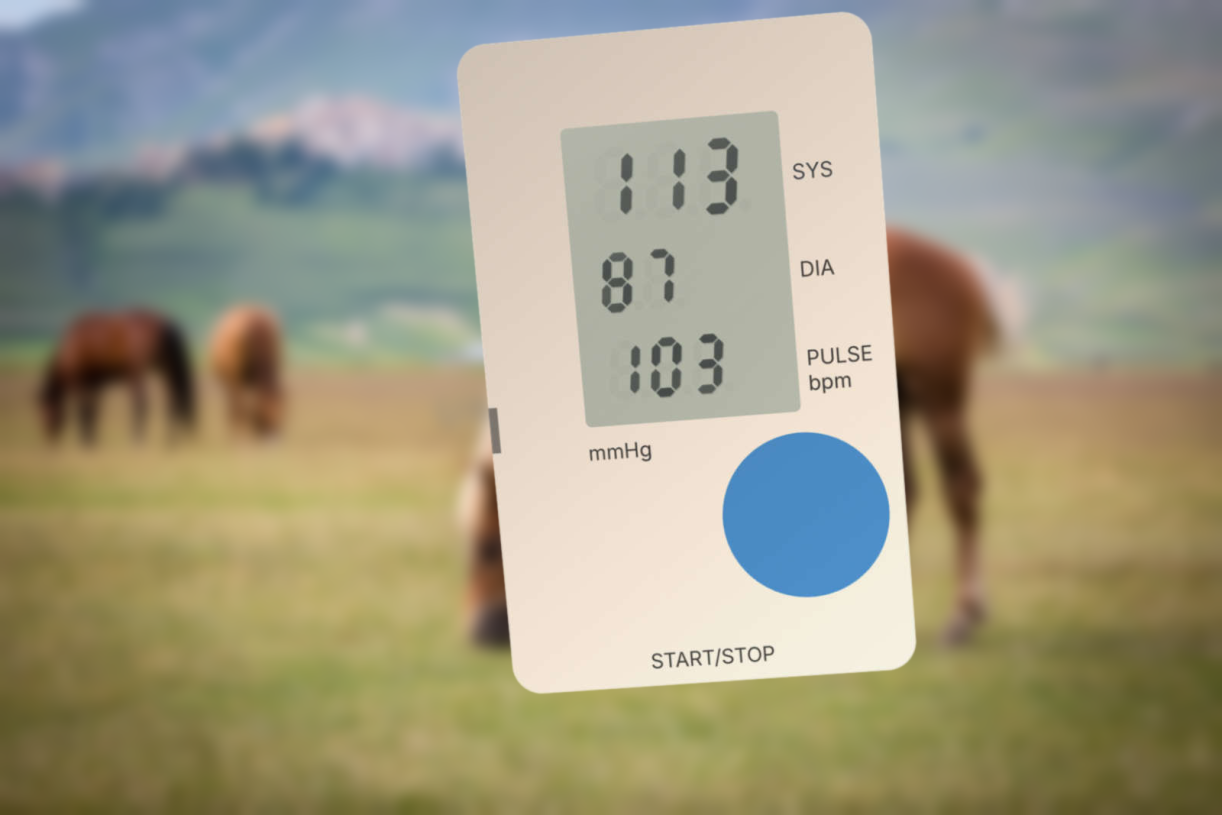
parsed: 113 mmHg
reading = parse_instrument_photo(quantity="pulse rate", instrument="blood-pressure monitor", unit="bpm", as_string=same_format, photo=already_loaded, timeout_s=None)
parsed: 103 bpm
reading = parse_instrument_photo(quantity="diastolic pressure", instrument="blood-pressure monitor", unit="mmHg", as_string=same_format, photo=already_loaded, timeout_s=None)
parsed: 87 mmHg
